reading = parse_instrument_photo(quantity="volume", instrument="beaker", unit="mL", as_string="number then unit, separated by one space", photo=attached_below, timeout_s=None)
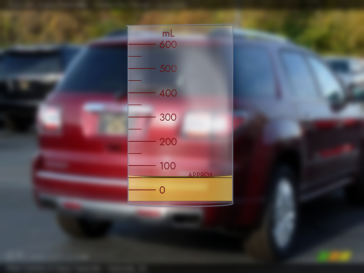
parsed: 50 mL
